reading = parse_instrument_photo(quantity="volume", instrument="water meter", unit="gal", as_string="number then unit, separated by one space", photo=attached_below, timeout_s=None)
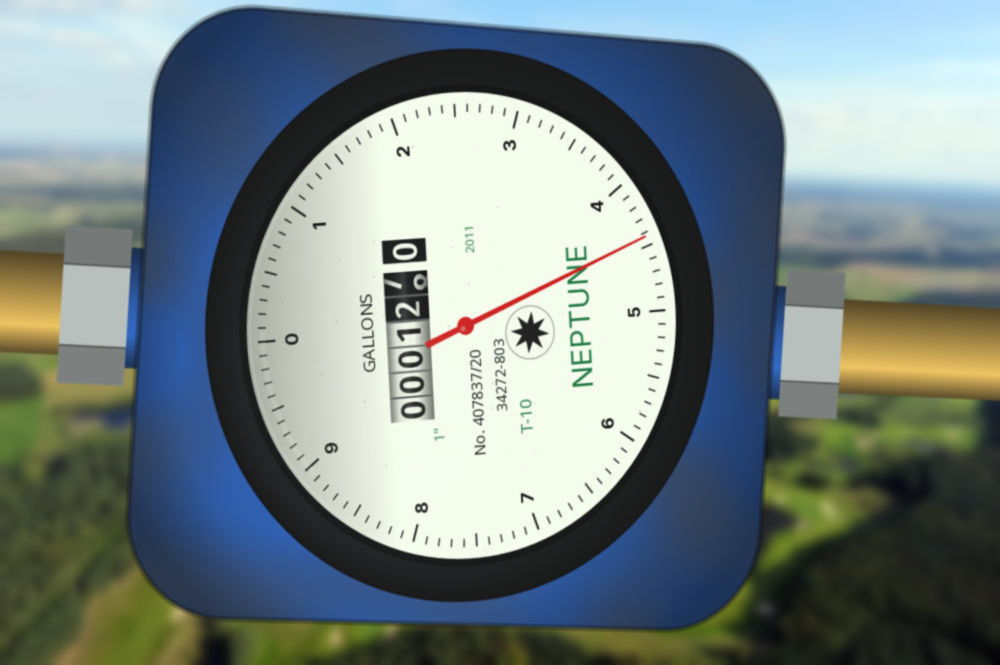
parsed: 1274.4 gal
